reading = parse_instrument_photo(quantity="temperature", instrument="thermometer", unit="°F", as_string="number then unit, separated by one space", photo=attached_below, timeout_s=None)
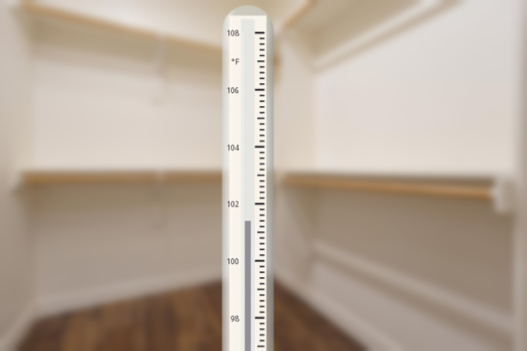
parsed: 101.4 °F
